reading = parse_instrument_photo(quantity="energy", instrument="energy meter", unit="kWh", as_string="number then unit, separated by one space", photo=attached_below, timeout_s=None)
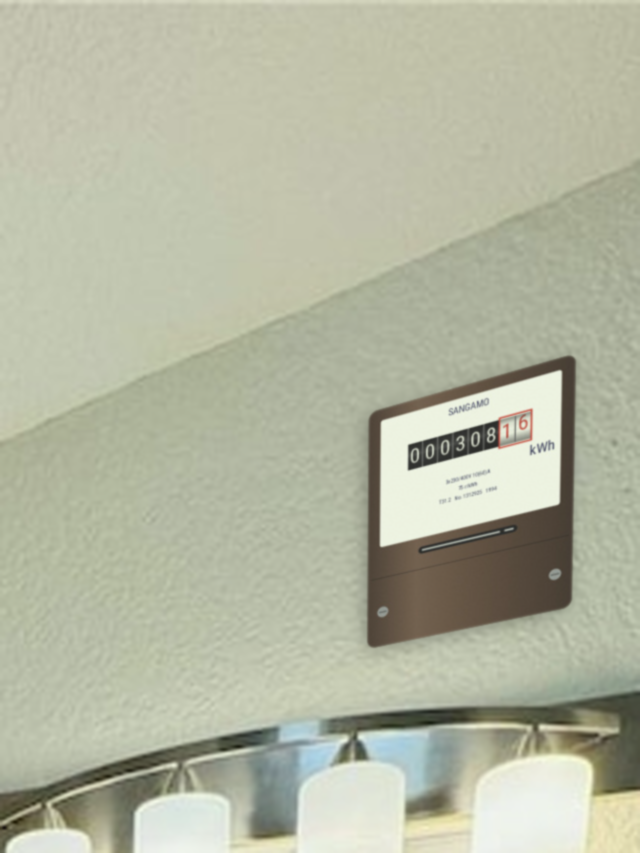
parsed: 308.16 kWh
